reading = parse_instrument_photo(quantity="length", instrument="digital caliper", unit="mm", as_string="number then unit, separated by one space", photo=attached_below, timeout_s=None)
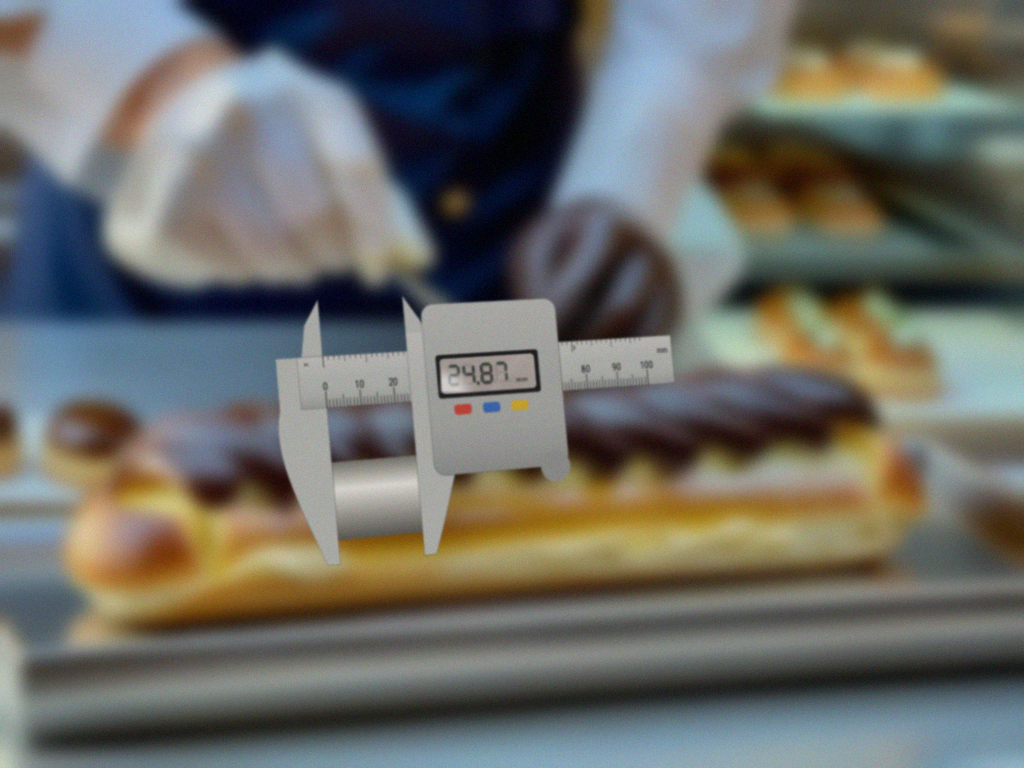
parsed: 24.87 mm
